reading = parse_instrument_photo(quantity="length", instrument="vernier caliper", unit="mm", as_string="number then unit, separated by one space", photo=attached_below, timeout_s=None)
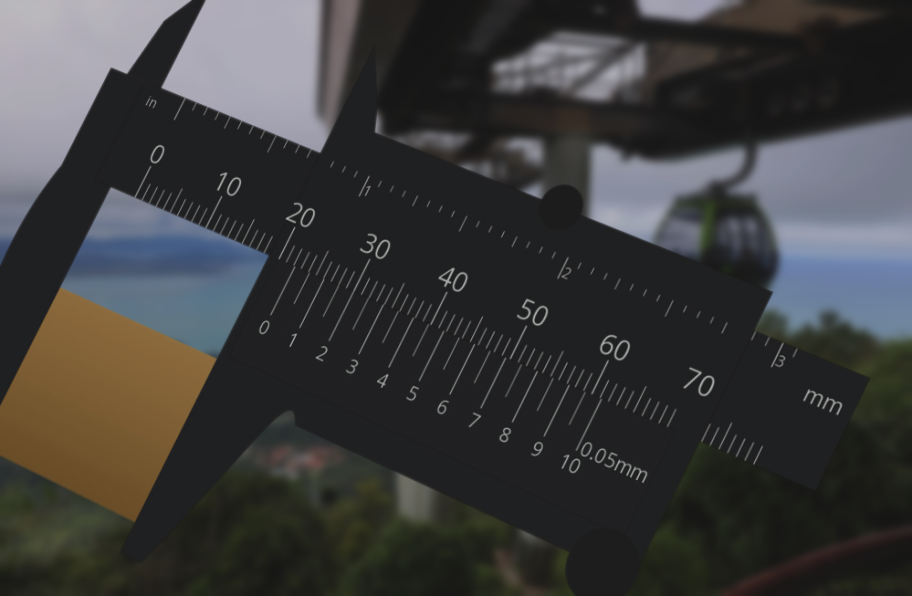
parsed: 22.2 mm
